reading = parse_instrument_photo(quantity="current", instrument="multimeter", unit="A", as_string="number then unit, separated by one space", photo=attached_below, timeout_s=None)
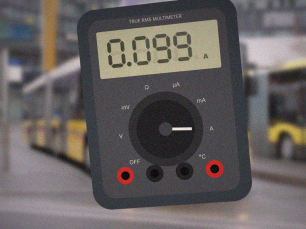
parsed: 0.099 A
